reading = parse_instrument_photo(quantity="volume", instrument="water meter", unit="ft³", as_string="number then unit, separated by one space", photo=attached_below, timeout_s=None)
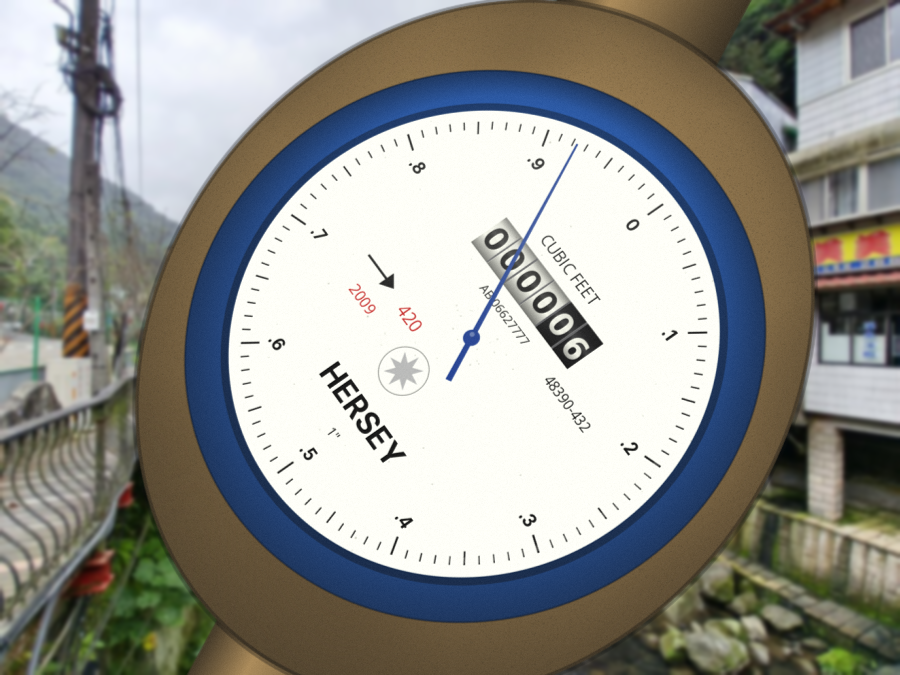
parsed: 5.92 ft³
